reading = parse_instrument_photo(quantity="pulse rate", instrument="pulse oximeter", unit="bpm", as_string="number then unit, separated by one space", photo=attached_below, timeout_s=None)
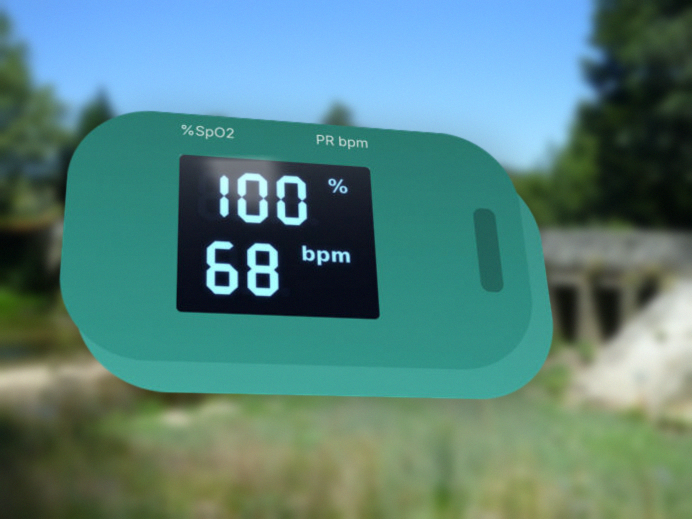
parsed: 68 bpm
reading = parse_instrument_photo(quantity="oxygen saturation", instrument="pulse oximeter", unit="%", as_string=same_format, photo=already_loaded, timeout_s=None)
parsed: 100 %
